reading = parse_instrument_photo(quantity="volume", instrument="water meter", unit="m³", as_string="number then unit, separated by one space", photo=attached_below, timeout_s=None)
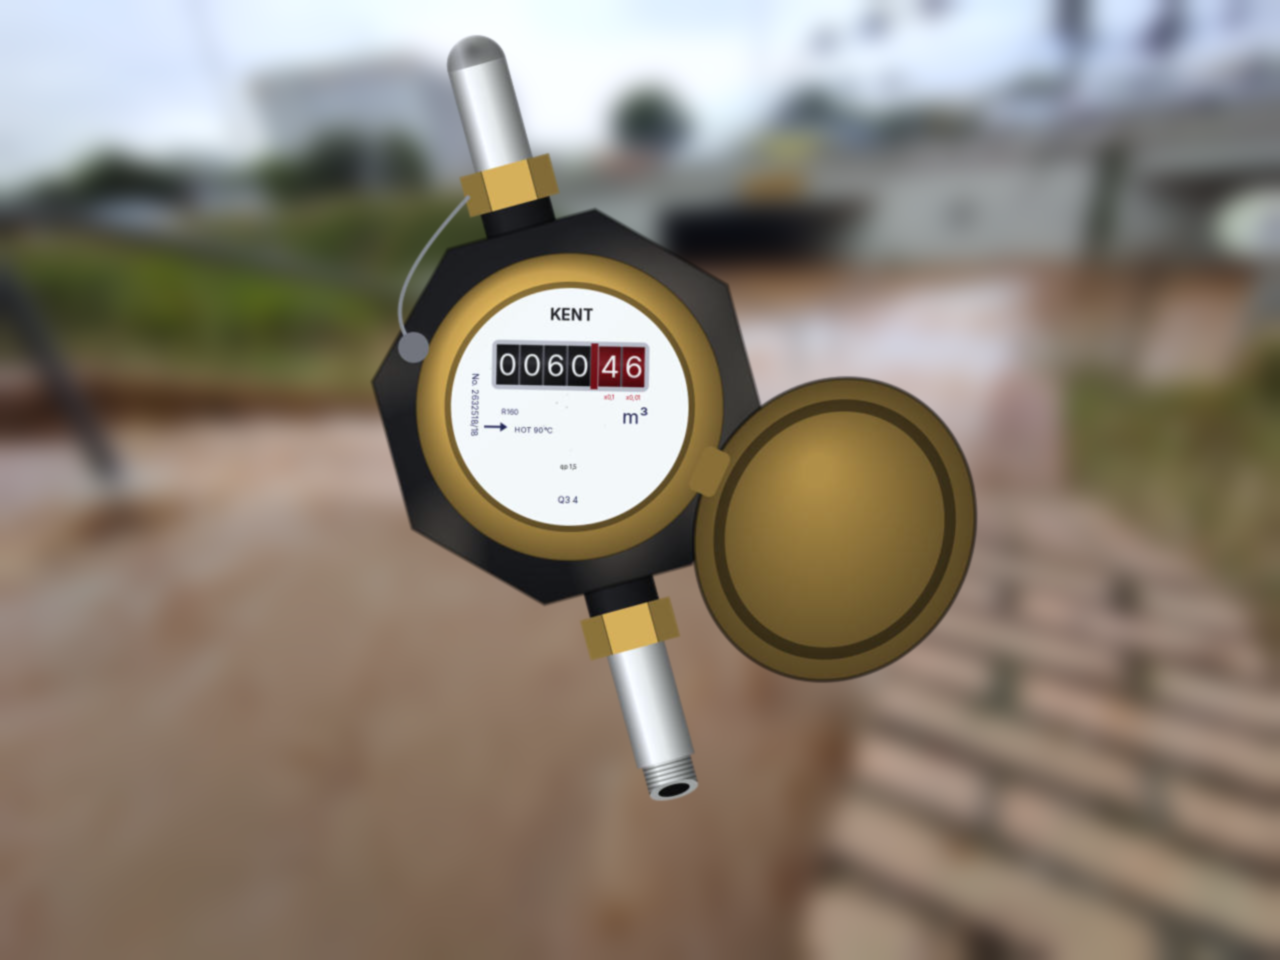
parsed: 60.46 m³
